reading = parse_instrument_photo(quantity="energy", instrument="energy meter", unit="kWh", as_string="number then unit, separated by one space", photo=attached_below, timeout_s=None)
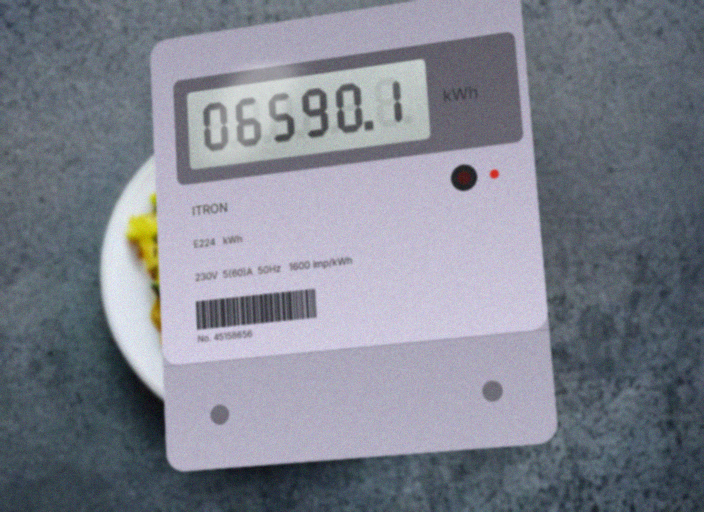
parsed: 6590.1 kWh
